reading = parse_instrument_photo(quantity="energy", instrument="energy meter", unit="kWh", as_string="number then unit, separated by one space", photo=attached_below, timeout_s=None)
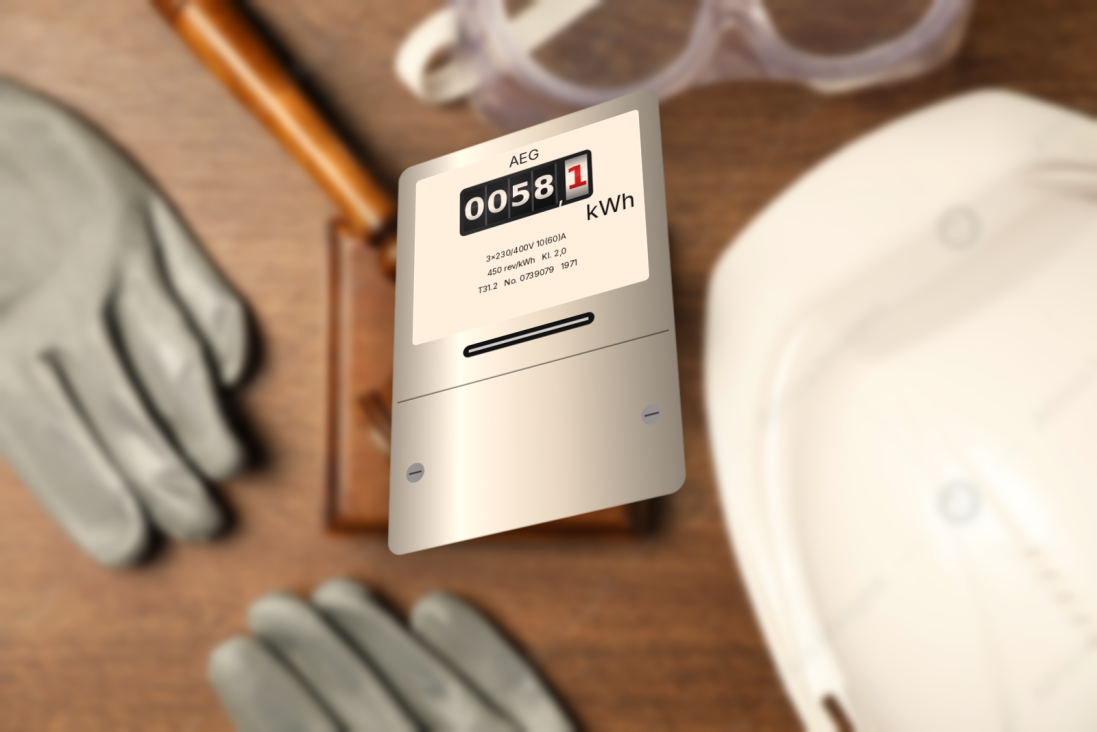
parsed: 58.1 kWh
